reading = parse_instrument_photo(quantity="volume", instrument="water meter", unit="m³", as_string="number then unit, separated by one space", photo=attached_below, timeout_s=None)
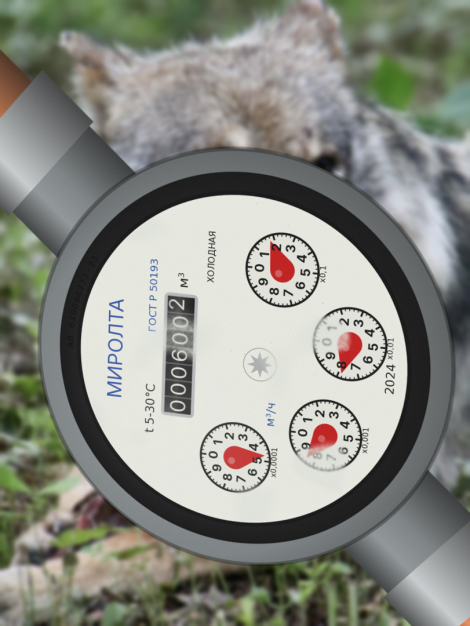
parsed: 6002.1784 m³
